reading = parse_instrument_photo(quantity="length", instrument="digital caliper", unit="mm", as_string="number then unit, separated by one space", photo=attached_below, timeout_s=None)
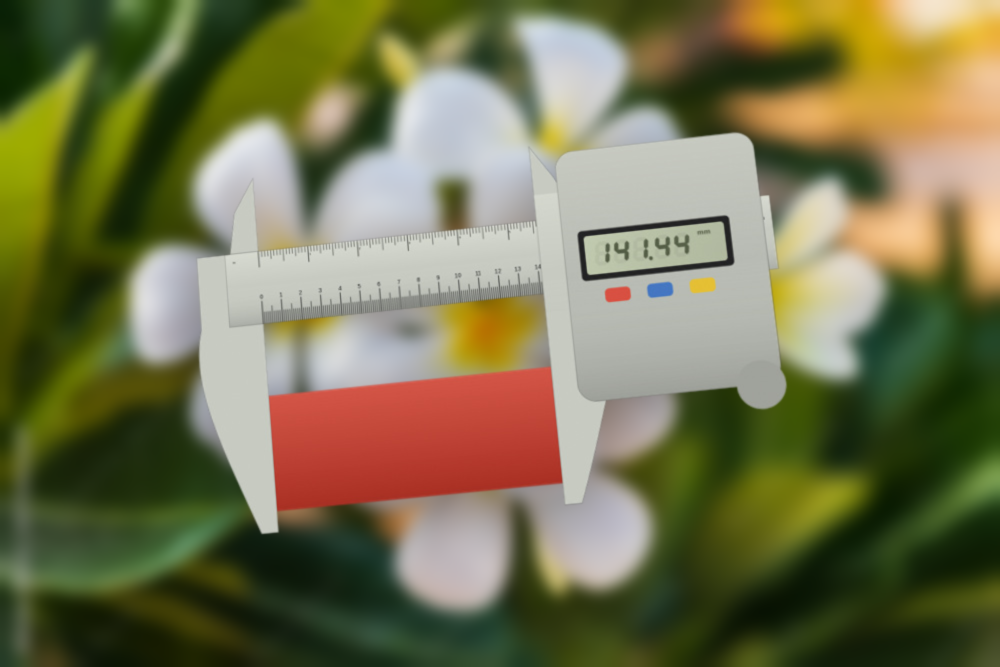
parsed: 141.44 mm
